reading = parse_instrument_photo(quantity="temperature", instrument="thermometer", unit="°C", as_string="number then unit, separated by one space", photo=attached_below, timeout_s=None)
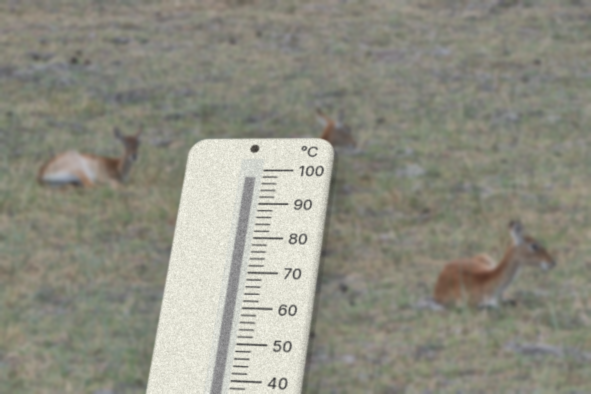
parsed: 98 °C
